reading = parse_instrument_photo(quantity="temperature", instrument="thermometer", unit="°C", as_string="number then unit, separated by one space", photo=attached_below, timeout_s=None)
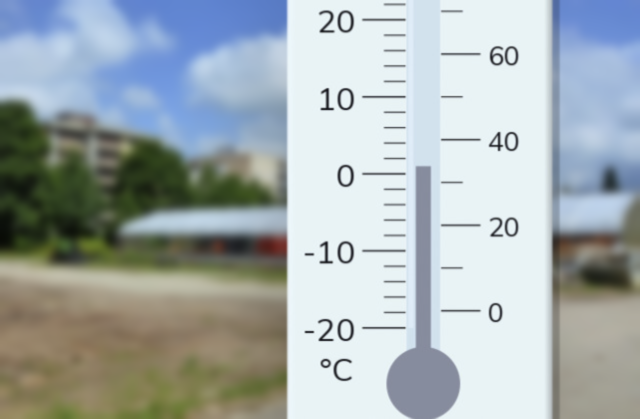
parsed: 1 °C
